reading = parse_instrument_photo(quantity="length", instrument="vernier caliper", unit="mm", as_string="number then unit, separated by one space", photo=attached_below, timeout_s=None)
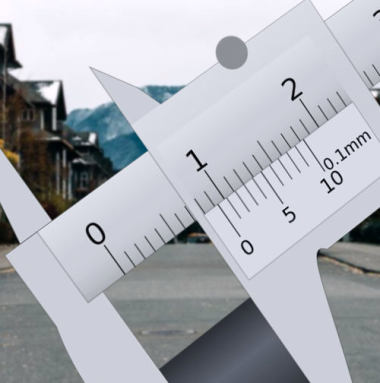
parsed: 9.3 mm
